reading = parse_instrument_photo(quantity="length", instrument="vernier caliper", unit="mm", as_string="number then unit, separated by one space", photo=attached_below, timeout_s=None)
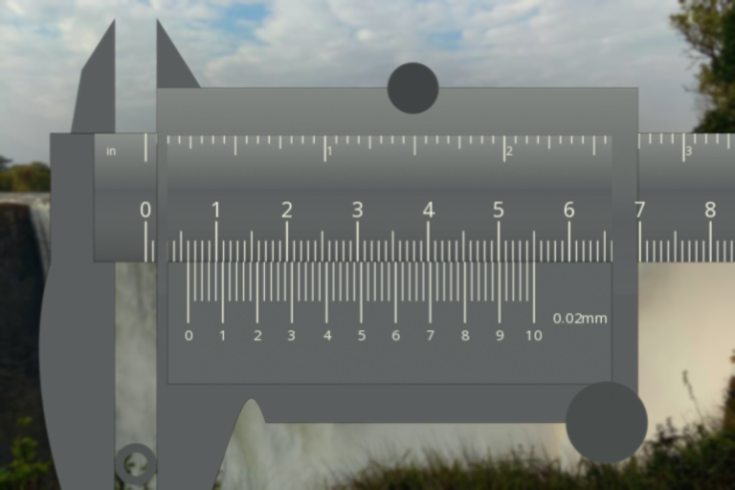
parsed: 6.0 mm
